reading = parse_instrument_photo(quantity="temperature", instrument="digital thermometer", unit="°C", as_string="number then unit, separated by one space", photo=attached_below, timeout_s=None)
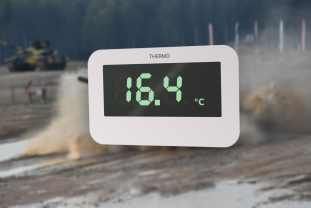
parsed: 16.4 °C
